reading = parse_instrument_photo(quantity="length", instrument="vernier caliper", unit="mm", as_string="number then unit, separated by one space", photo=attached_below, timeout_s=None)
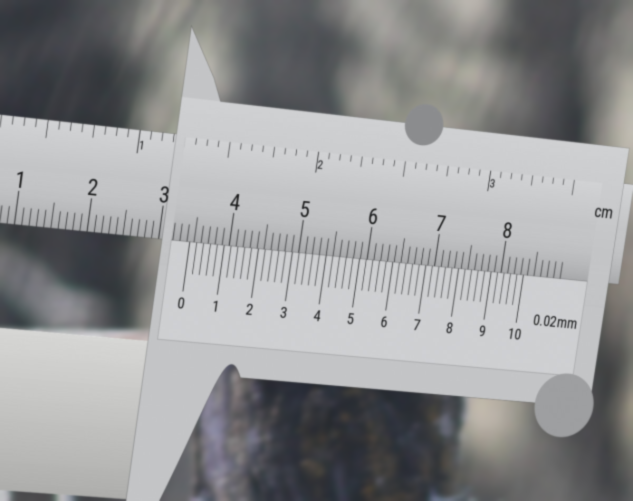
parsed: 34.4 mm
